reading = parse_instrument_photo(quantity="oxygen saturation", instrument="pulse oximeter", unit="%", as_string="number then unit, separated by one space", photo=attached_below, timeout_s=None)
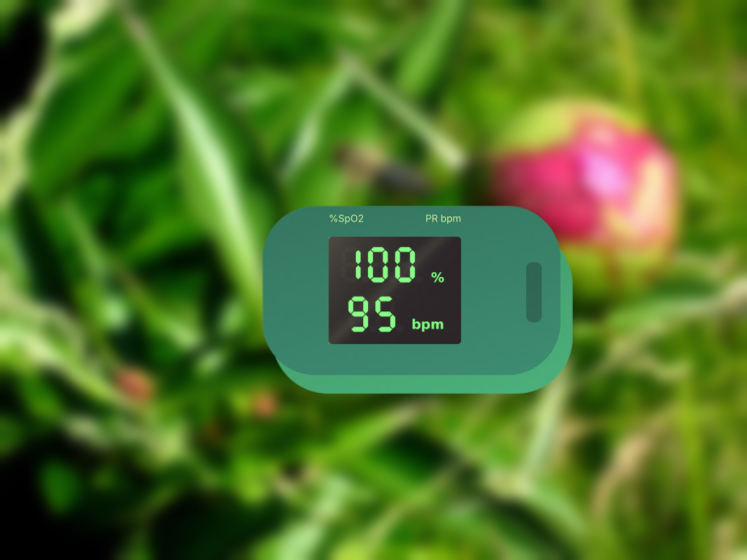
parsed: 100 %
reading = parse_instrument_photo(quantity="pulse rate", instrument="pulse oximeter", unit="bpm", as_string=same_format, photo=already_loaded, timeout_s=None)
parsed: 95 bpm
